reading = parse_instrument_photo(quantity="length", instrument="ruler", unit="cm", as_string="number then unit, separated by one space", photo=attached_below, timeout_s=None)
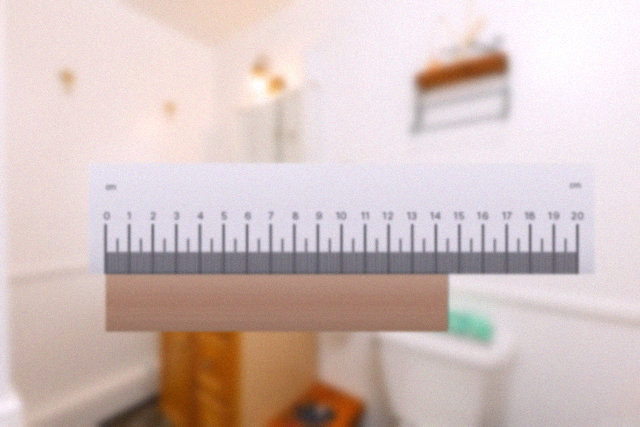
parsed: 14.5 cm
